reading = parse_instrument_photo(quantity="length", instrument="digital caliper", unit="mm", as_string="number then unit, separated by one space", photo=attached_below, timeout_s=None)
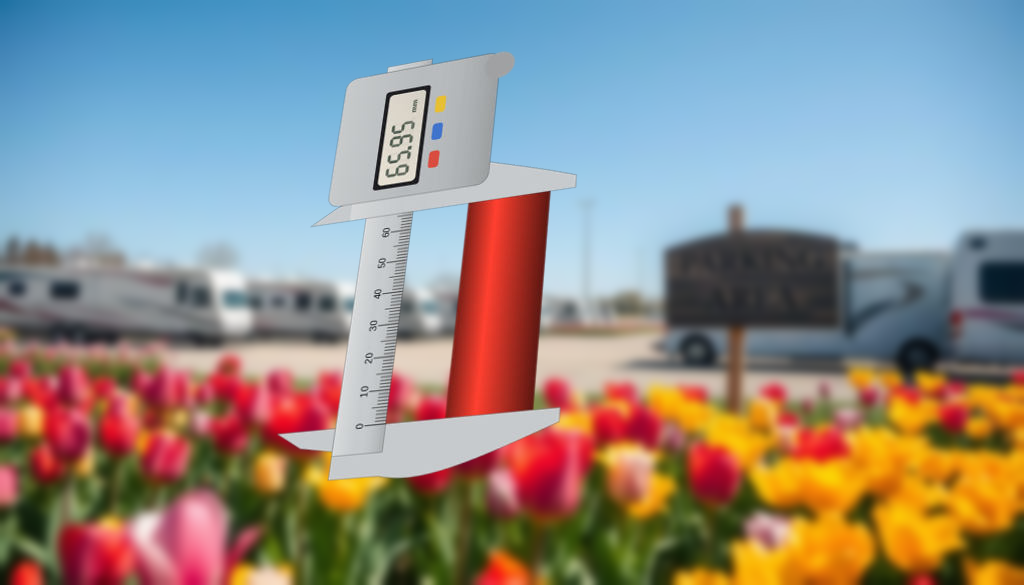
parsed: 65.95 mm
